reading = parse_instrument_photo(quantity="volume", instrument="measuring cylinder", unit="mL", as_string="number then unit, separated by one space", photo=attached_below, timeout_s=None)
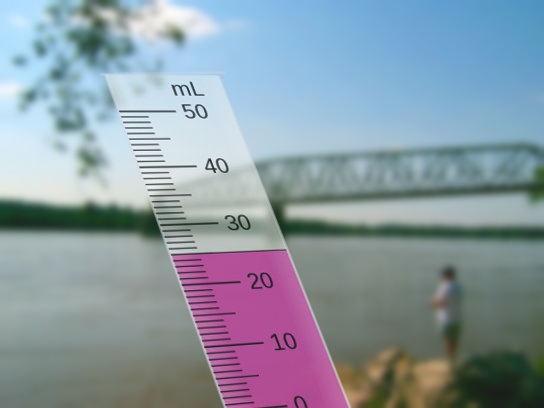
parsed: 25 mL
